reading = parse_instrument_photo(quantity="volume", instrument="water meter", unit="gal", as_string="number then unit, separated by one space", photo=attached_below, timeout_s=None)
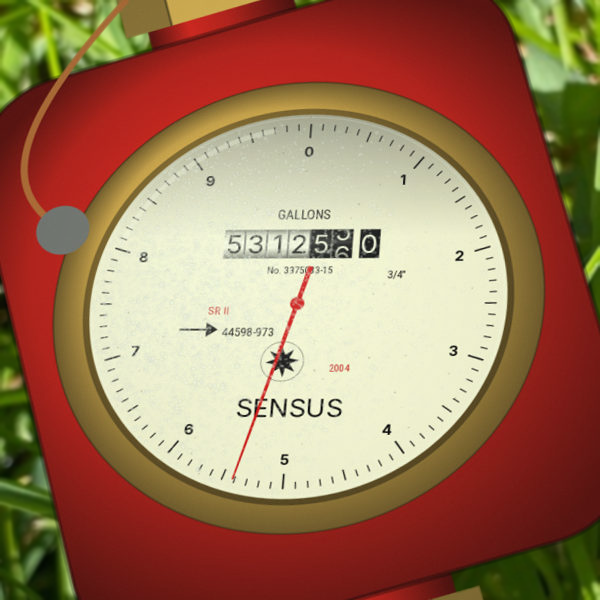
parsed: 5312555.4 gal
